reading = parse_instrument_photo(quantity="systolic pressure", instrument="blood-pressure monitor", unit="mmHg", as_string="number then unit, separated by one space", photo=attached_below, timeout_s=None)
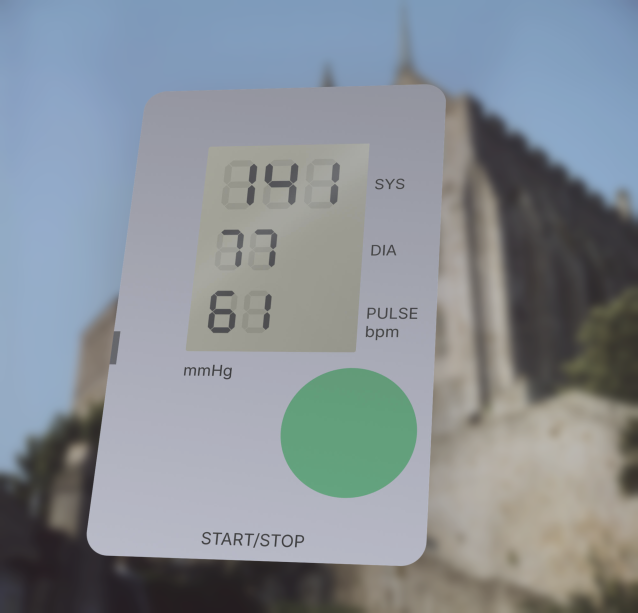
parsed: 141 mmHg
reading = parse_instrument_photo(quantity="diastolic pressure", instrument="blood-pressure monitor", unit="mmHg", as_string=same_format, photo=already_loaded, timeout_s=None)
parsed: 77 mmHg
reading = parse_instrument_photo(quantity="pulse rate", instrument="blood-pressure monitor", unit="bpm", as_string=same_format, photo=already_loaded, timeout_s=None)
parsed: 61 bpm
